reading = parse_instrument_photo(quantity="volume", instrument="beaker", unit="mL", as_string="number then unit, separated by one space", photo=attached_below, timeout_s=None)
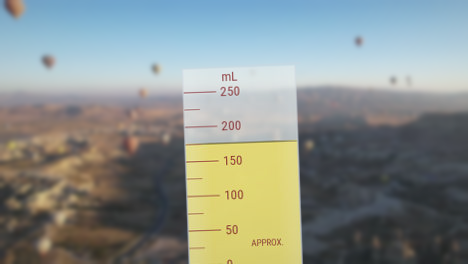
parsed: 175 mL
